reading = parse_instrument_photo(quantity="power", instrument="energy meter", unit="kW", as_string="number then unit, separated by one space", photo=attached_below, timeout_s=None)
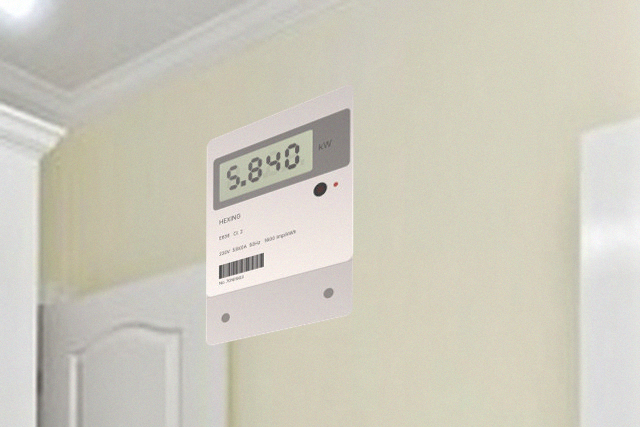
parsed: 5.840 kW
